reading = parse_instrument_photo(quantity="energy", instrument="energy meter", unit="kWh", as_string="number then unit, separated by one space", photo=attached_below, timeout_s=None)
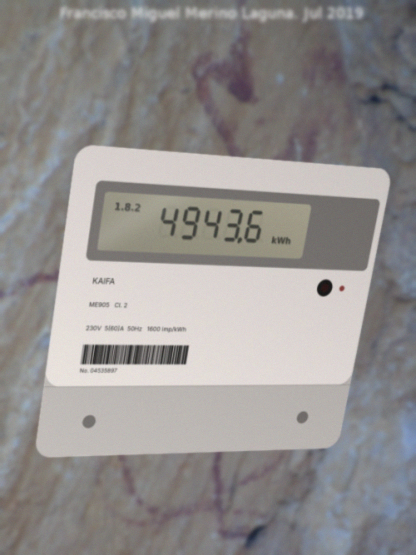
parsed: 4943.6 kWh
